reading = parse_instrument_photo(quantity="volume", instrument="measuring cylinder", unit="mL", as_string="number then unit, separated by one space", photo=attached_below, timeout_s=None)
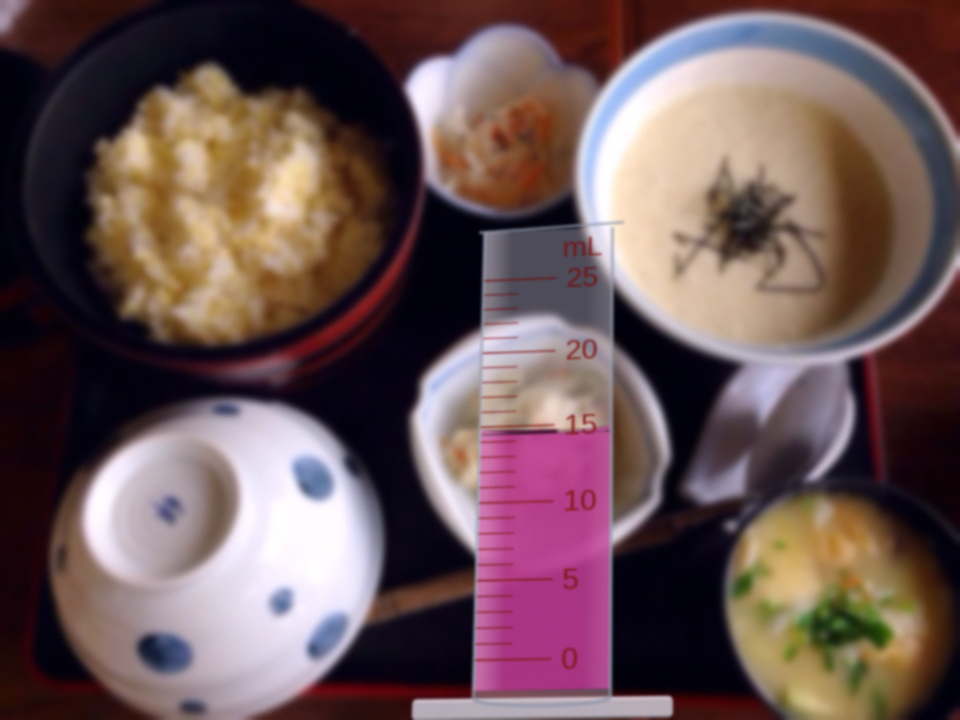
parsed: 14.5 mL
